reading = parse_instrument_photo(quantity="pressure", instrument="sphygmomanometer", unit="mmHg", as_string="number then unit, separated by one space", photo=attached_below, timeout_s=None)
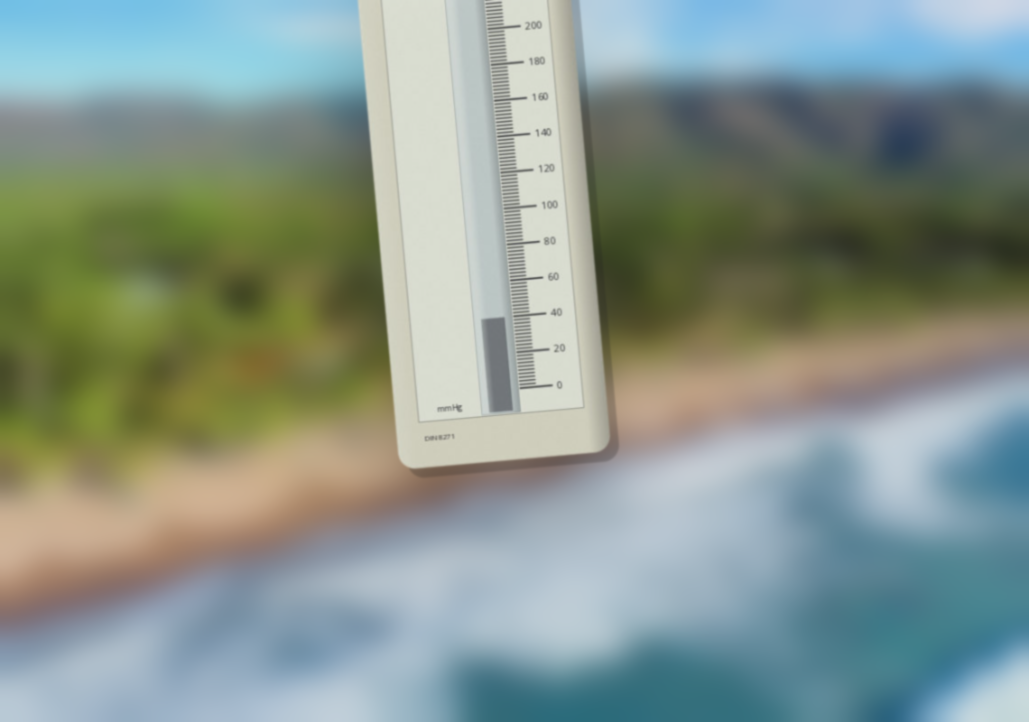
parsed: 40 mmHg
